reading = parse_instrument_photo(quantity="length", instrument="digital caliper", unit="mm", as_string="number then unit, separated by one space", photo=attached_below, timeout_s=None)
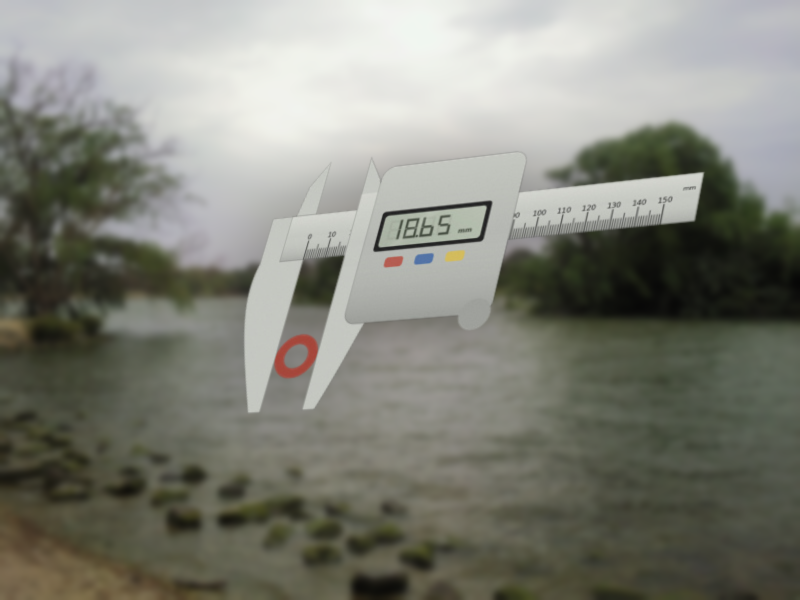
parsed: 18.65 mm
